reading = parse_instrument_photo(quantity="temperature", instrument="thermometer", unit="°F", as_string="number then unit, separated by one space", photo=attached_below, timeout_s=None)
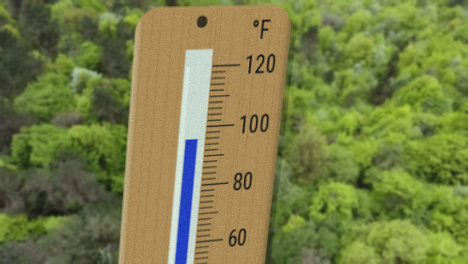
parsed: 96 °F
